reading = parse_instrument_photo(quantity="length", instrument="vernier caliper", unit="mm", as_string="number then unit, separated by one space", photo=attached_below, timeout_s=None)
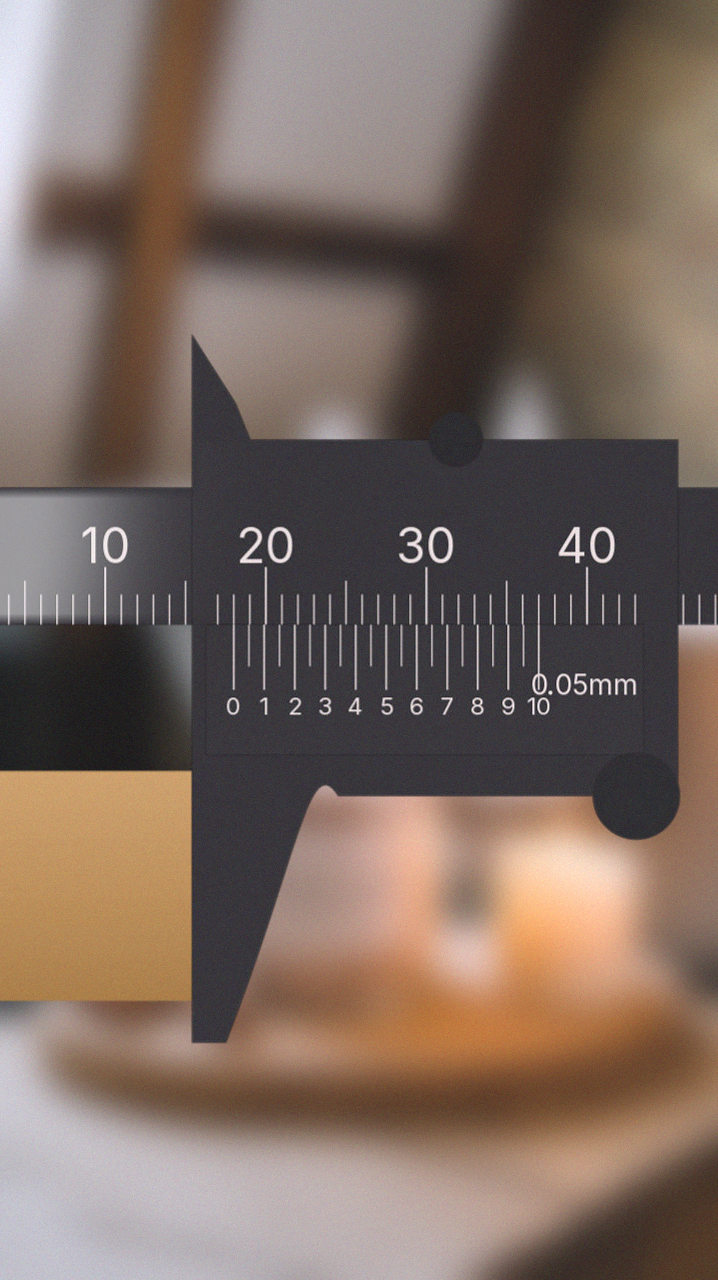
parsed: 18.0 mm
